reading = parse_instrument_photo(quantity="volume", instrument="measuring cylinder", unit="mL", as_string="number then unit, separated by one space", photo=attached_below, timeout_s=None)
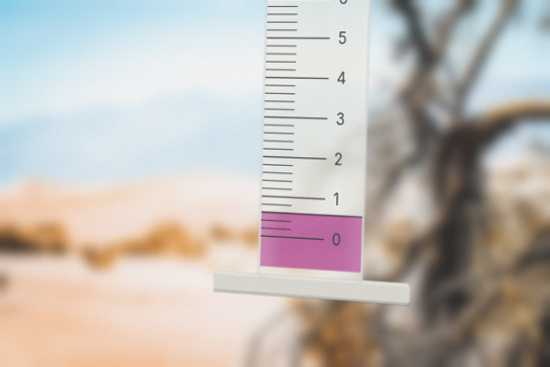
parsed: 0.6 mL
